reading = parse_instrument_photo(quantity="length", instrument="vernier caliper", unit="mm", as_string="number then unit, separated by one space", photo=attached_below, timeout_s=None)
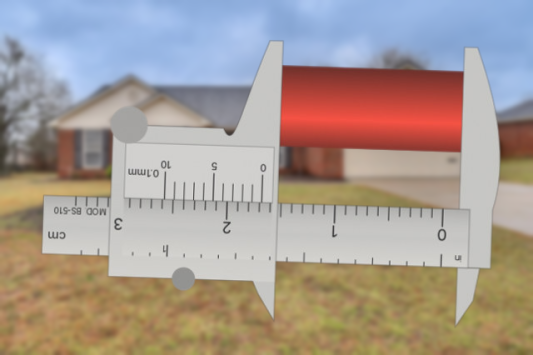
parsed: 16.8 mm
